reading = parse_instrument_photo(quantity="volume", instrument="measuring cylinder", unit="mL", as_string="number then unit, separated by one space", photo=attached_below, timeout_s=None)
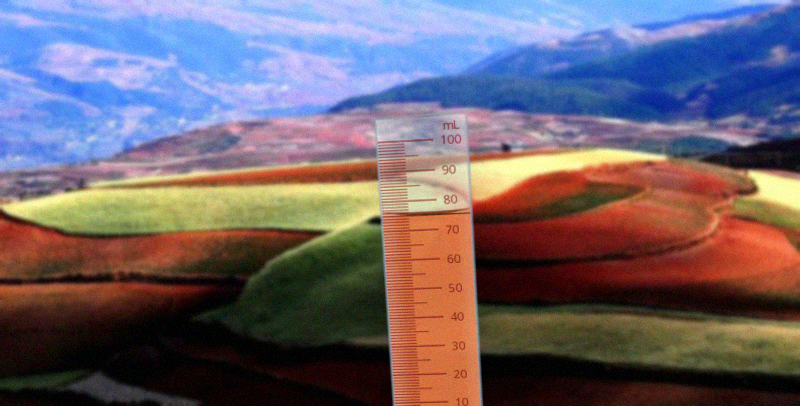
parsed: 75 mL
